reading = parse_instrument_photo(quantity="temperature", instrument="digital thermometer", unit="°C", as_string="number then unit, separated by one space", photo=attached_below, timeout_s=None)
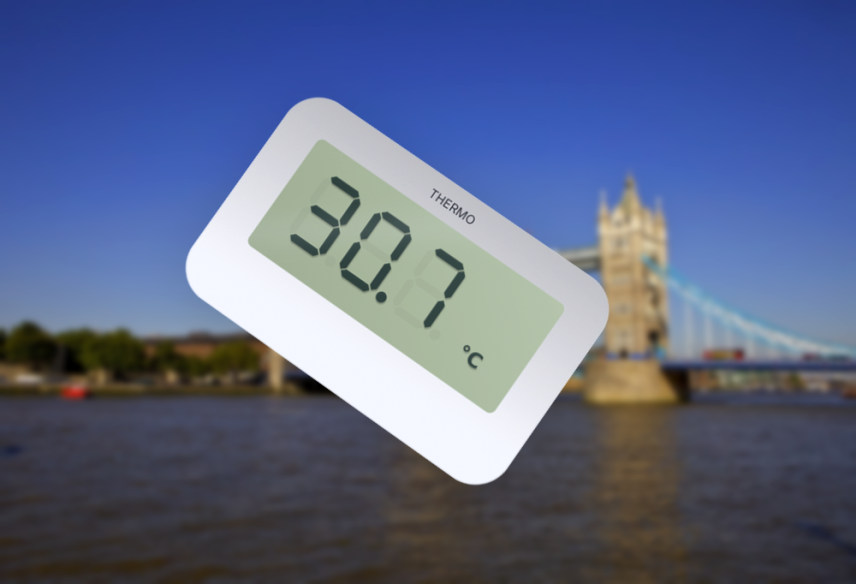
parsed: 30.7 °C
